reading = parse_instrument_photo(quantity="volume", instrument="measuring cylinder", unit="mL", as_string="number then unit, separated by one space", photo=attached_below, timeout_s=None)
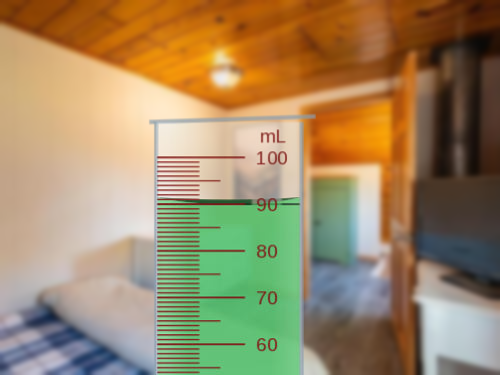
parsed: 90 mL
